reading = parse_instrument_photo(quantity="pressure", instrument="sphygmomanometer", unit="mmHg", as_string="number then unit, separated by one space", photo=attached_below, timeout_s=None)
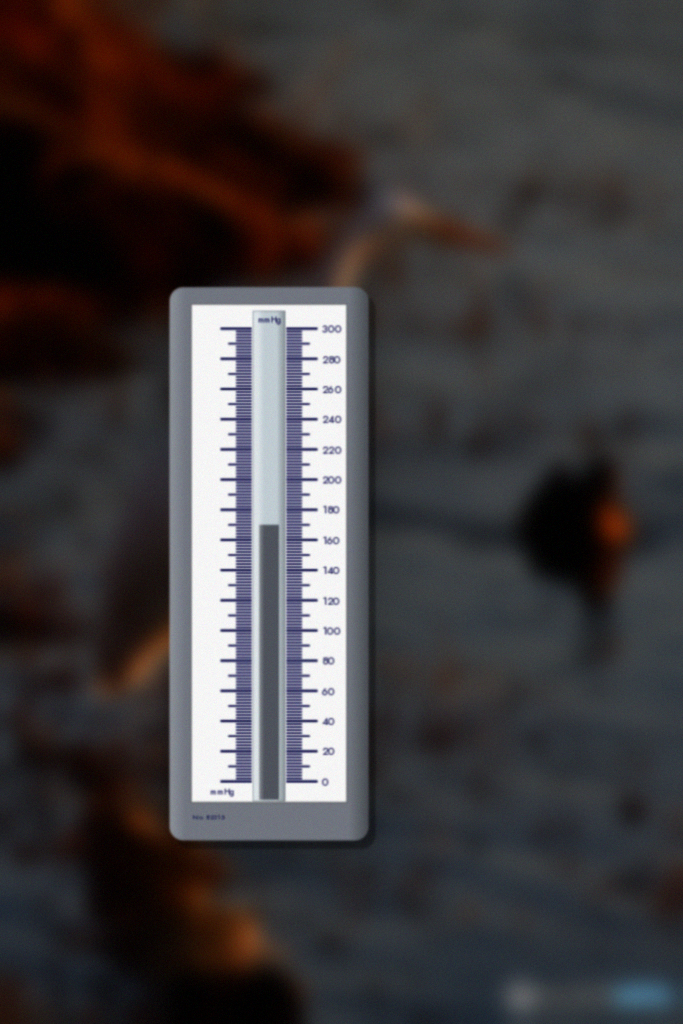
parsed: 170 mmHg
